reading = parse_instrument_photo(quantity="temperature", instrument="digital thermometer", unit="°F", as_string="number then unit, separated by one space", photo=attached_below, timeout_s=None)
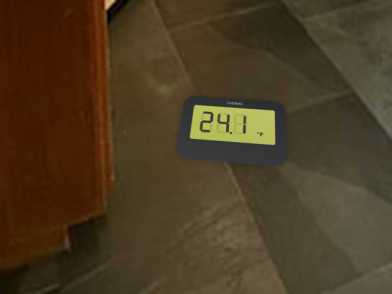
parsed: 24.1 °F
